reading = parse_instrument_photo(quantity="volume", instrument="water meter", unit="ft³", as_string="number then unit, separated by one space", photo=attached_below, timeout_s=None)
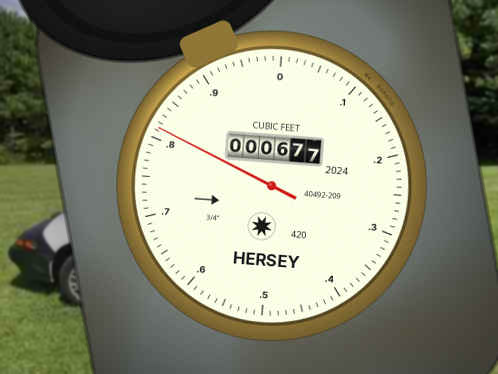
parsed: 676.81 ft³
